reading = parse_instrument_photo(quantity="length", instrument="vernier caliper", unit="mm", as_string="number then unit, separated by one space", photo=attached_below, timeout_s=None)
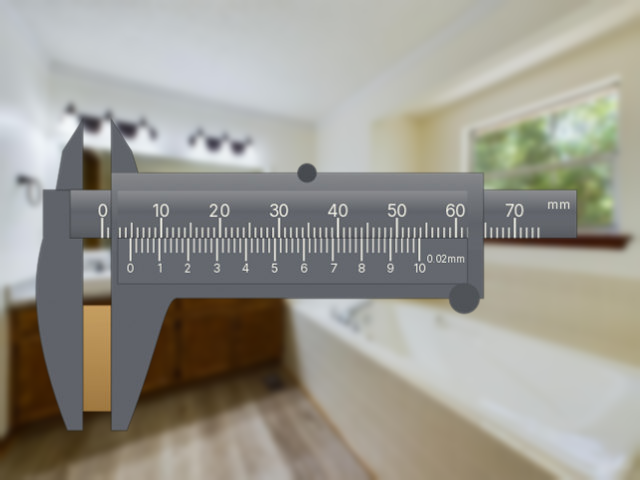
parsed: 4.8 mm
